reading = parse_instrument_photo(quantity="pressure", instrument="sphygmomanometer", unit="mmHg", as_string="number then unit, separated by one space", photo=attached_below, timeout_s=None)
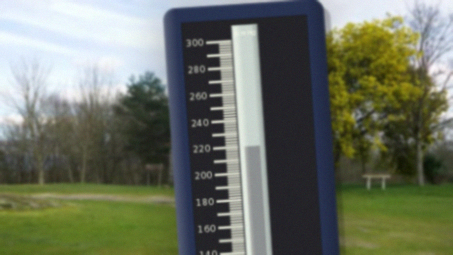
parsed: 220 mmHg
